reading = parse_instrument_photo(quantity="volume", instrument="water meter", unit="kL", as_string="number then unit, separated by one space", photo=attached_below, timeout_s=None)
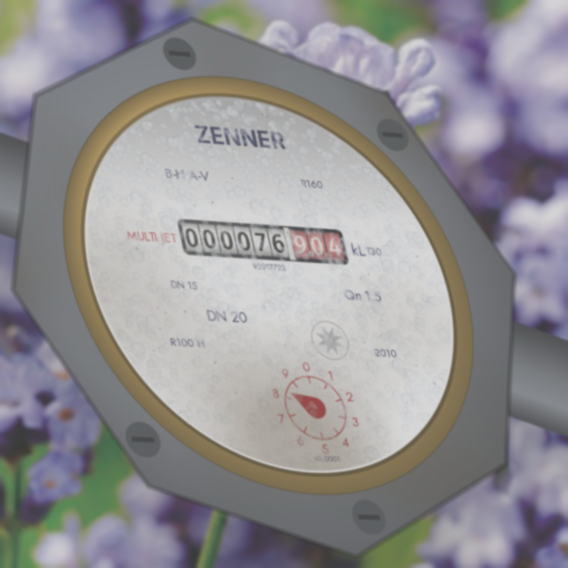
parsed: 76.9048 kL
